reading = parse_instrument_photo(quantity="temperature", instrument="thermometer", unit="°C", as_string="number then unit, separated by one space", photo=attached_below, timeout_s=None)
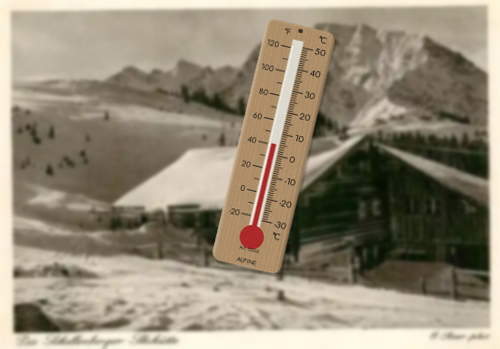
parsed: 5 °C
